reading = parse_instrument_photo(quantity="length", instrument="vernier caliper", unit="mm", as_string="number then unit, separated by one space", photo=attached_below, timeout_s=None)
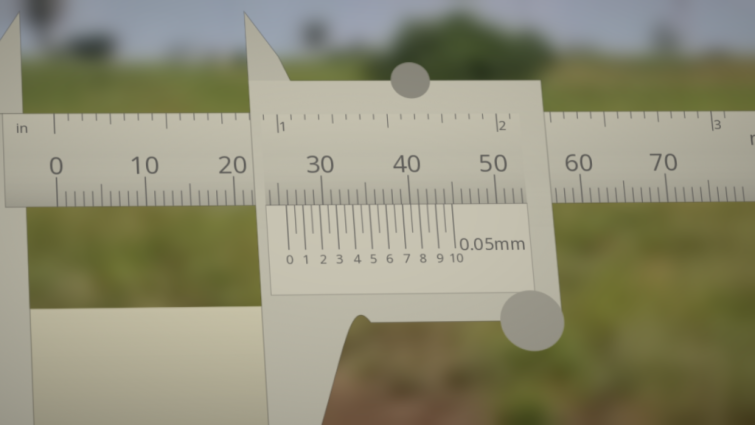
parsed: 25.8 mm
